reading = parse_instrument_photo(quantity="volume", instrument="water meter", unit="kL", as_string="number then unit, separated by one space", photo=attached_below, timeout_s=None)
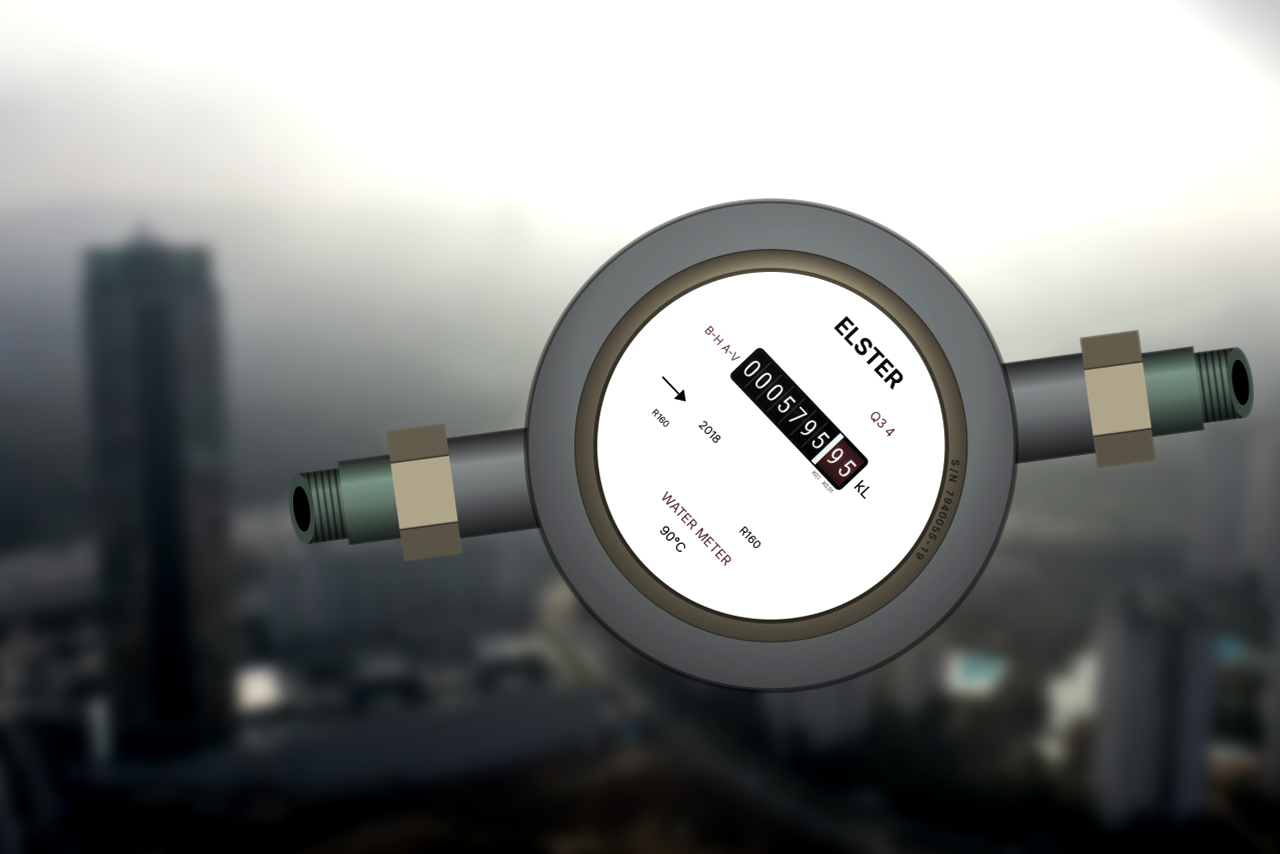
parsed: 5795.95 kL
